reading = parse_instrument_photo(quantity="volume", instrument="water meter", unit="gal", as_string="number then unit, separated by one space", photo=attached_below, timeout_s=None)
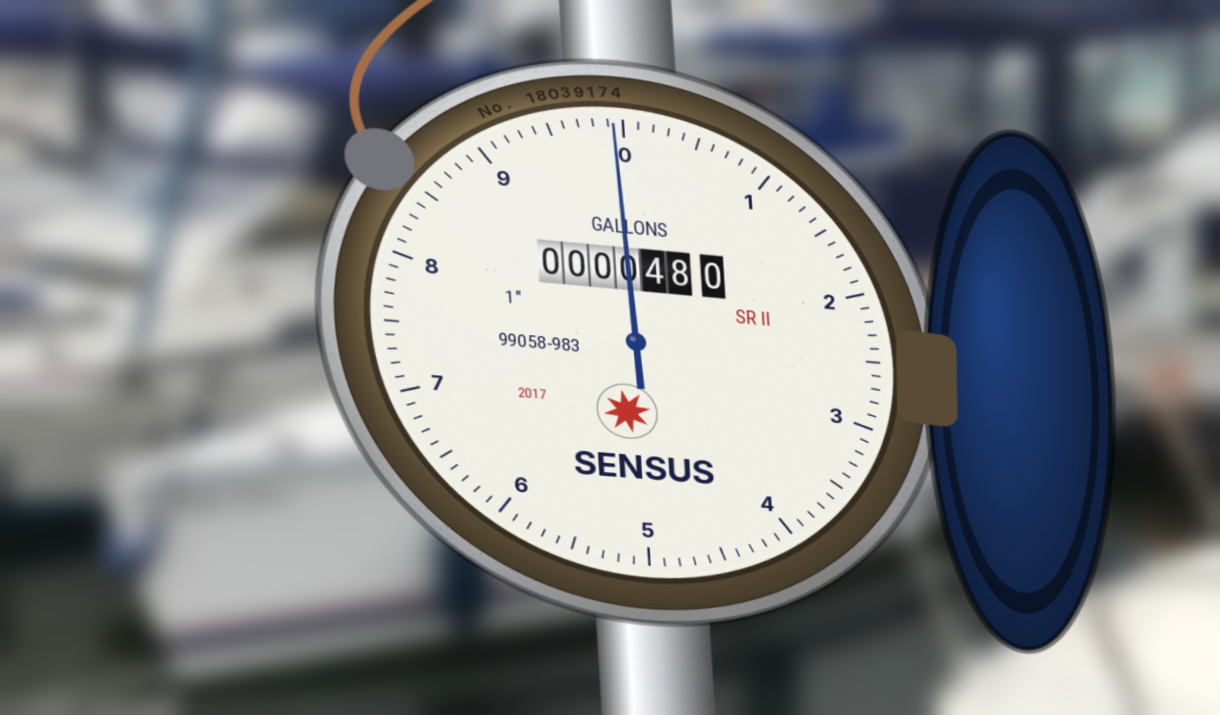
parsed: 479.9 gal
